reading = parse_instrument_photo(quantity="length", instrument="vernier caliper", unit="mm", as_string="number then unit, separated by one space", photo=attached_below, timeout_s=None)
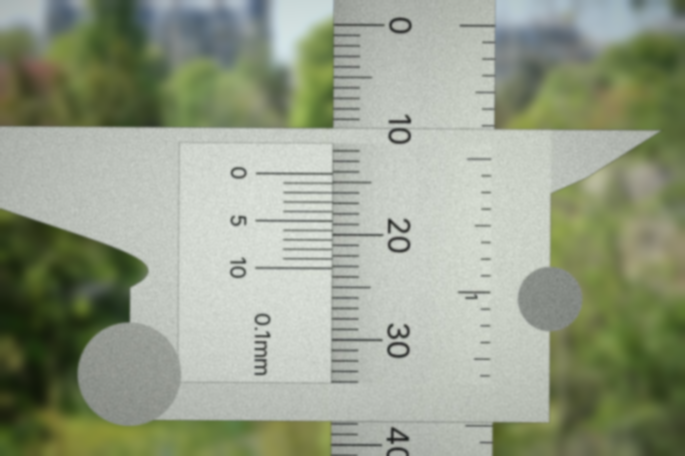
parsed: 14.2 mm
